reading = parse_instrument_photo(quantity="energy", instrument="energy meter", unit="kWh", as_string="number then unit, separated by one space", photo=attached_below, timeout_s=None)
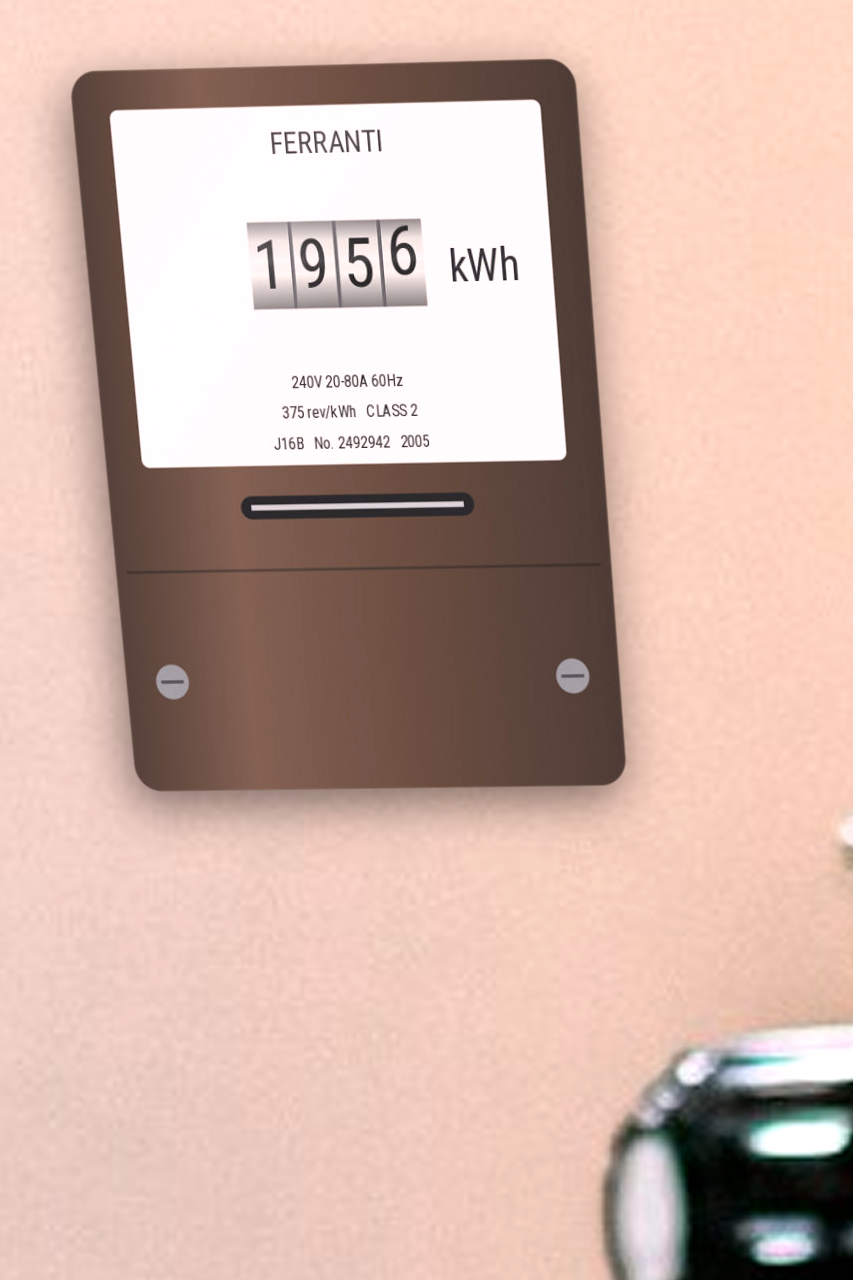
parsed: 1956 kWh
